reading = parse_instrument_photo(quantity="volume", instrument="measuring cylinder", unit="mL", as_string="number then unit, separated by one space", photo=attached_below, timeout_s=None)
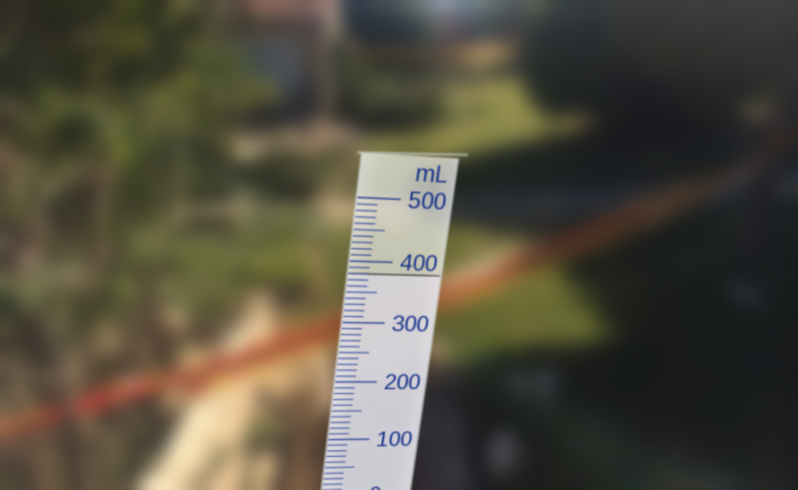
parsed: 380 mL
